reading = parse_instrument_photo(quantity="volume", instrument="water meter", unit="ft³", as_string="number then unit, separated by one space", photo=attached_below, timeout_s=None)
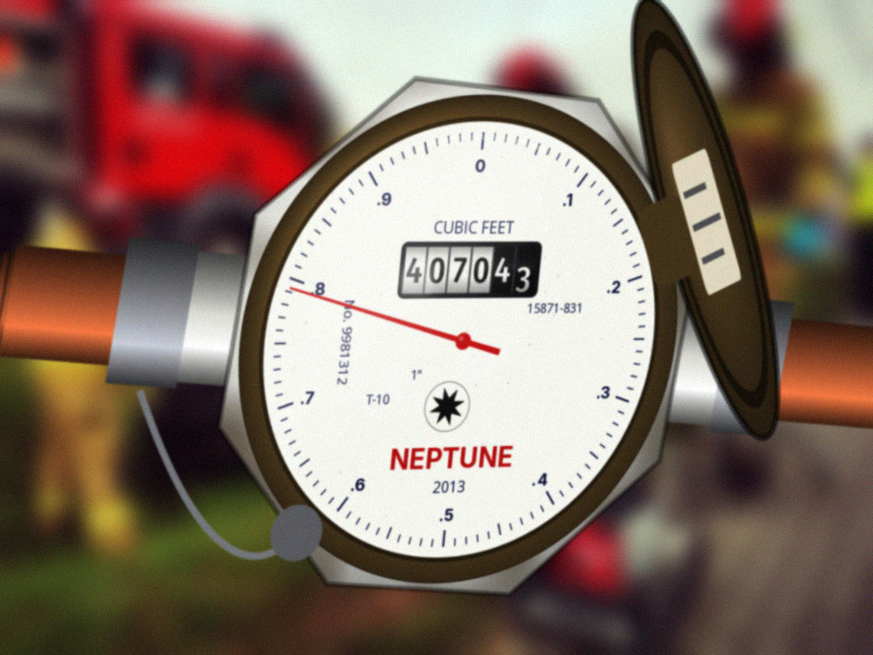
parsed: 407042.79 ft³
